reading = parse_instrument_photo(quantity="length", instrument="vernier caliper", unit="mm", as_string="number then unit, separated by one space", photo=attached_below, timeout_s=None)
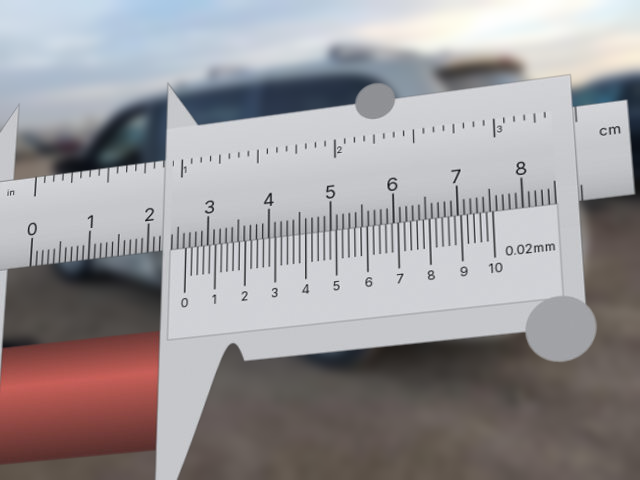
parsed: 26.4 mm
